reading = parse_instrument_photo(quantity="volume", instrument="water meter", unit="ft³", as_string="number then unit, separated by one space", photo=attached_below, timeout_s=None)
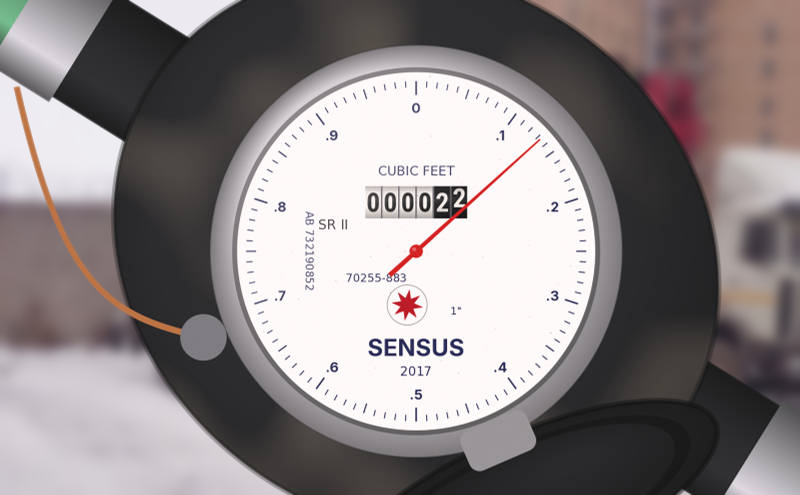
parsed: 22.13 ft³
